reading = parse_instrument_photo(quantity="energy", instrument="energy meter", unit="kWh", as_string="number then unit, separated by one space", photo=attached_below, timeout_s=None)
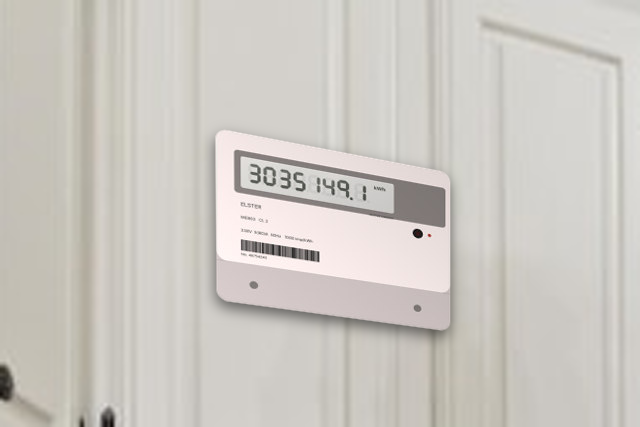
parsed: 3035149.1 kWh
